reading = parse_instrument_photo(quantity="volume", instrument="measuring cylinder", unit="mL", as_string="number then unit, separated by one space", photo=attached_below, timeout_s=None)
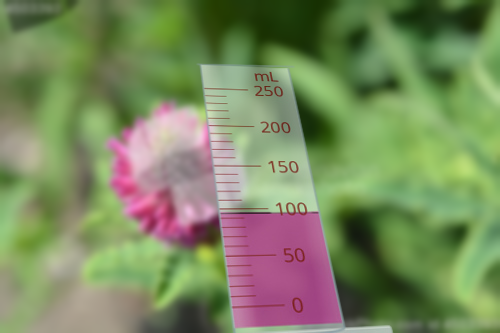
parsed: 95 mL
